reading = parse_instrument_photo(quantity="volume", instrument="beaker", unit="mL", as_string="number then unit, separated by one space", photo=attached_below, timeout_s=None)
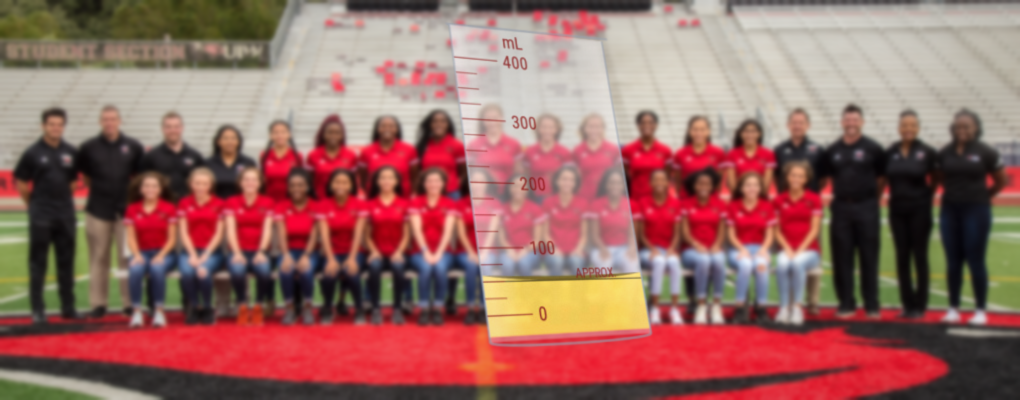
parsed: 50 mL
